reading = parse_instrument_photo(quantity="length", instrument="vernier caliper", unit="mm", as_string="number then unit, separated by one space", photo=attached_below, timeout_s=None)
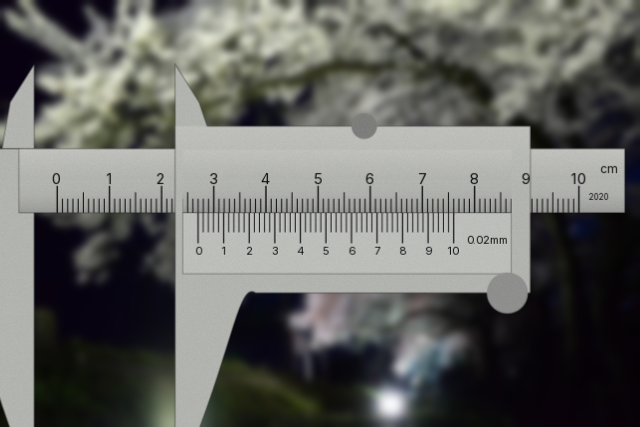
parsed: 27.0 mm
